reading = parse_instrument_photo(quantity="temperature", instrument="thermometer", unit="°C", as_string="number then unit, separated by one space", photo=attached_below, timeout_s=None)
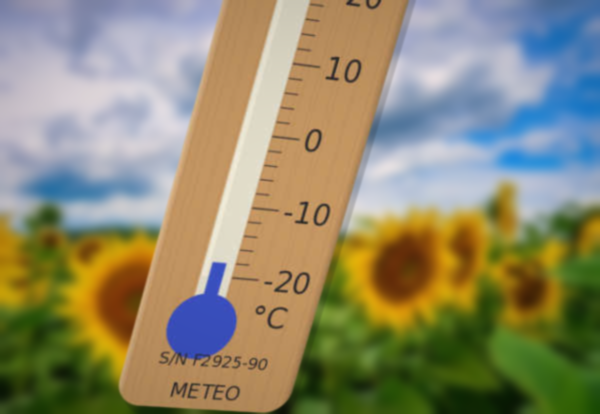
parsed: -18 °C
